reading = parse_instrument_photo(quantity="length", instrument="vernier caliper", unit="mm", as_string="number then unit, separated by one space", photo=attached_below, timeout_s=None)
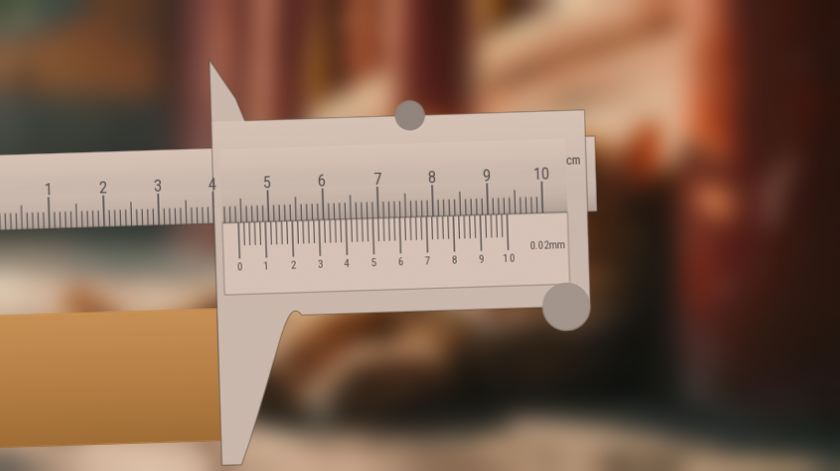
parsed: 44.5 mm
